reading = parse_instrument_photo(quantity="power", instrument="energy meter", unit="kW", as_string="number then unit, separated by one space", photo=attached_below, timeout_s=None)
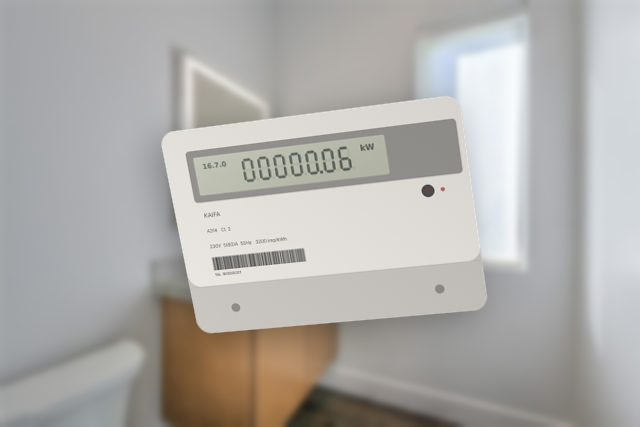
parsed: 0.06 kW
